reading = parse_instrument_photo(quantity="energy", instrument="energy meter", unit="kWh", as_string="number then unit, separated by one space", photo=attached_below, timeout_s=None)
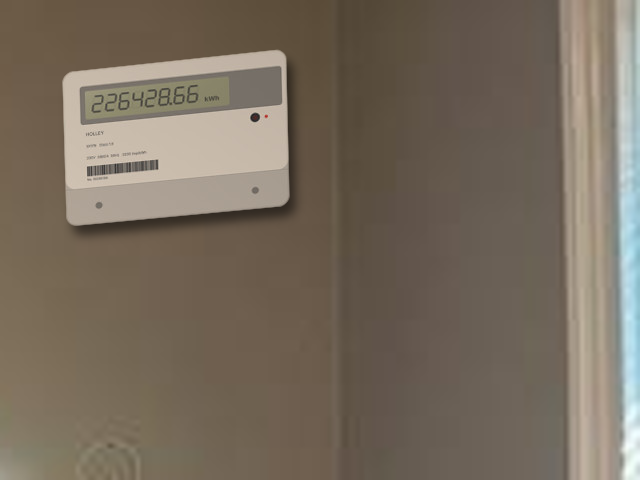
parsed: 226428.66 kWh
